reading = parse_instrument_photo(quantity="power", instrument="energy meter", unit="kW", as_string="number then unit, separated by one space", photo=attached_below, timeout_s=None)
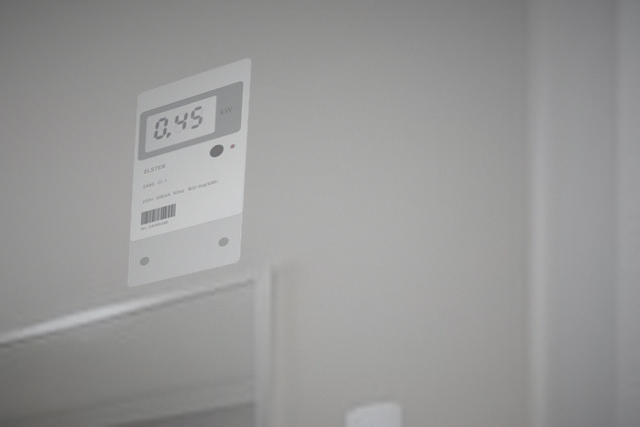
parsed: 0.45 kW
